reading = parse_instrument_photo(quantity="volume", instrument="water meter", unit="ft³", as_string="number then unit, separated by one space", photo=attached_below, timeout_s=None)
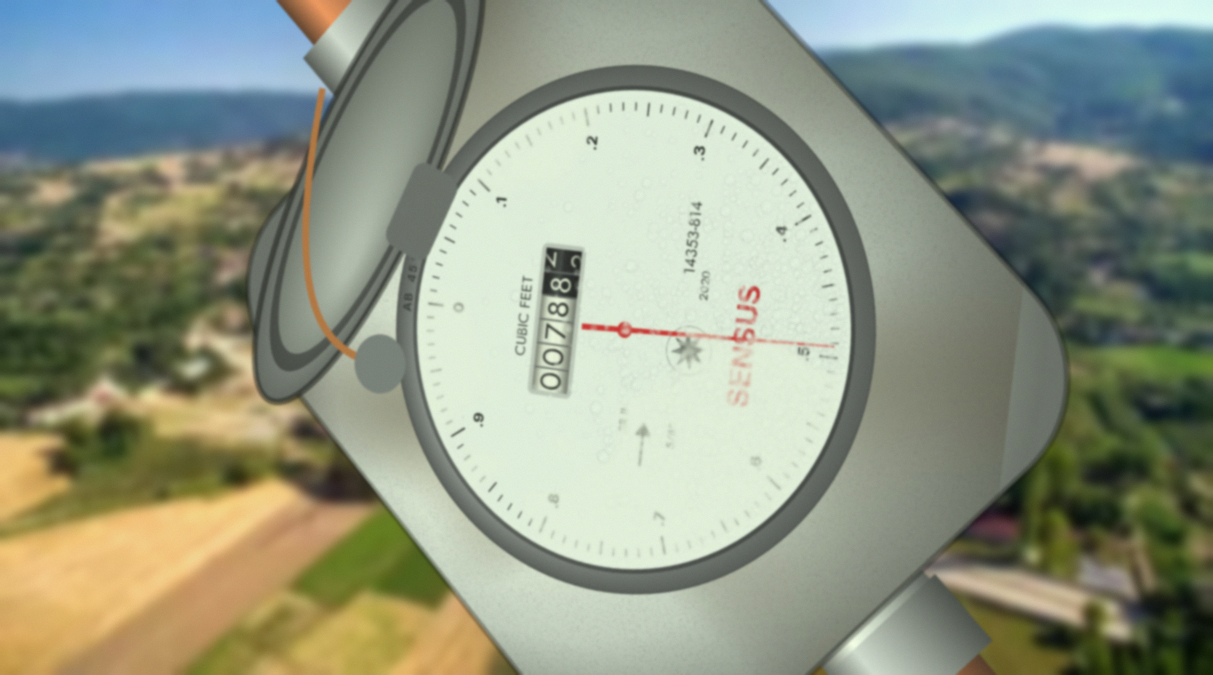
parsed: 7882.49 ft³
